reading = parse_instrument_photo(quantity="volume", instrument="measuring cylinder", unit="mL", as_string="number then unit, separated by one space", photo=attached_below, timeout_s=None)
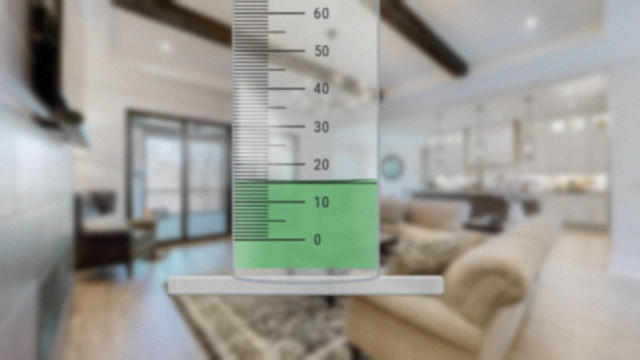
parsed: 15 mL
